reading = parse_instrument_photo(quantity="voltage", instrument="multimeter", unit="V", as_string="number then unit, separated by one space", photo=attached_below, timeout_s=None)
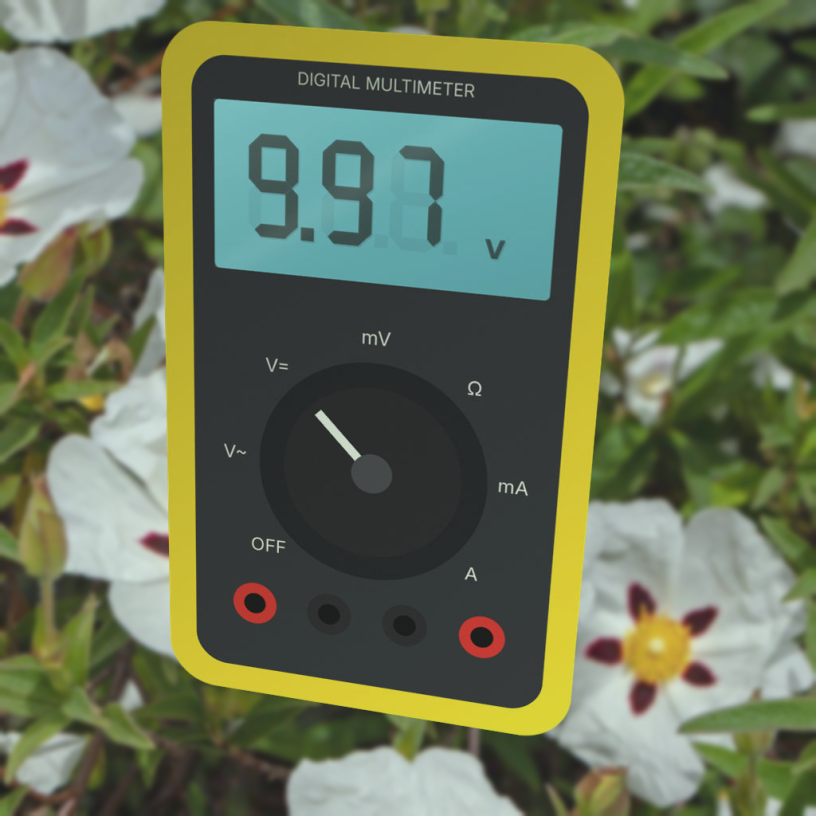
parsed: 9.97 V
